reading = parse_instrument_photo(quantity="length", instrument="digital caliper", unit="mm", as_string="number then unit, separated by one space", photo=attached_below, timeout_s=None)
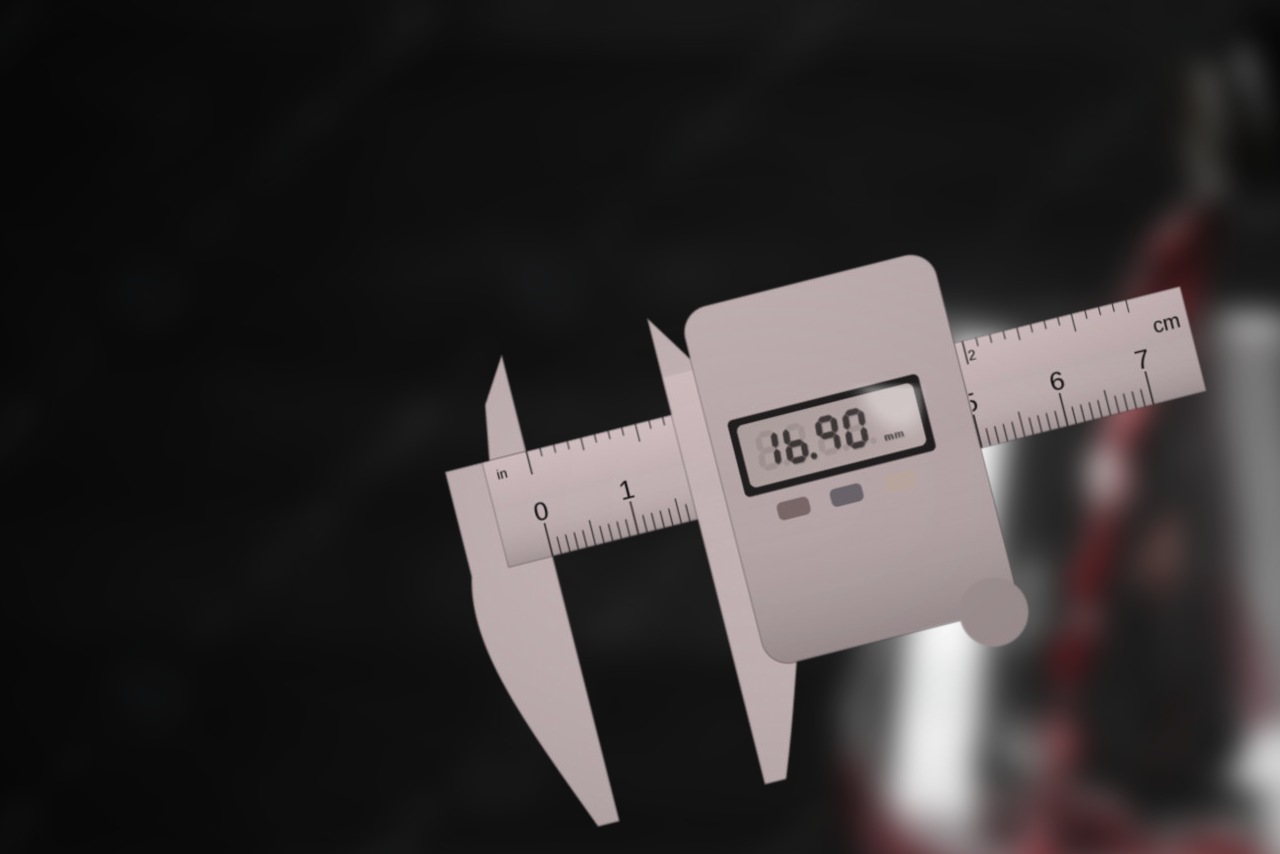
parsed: 16.90 mm
